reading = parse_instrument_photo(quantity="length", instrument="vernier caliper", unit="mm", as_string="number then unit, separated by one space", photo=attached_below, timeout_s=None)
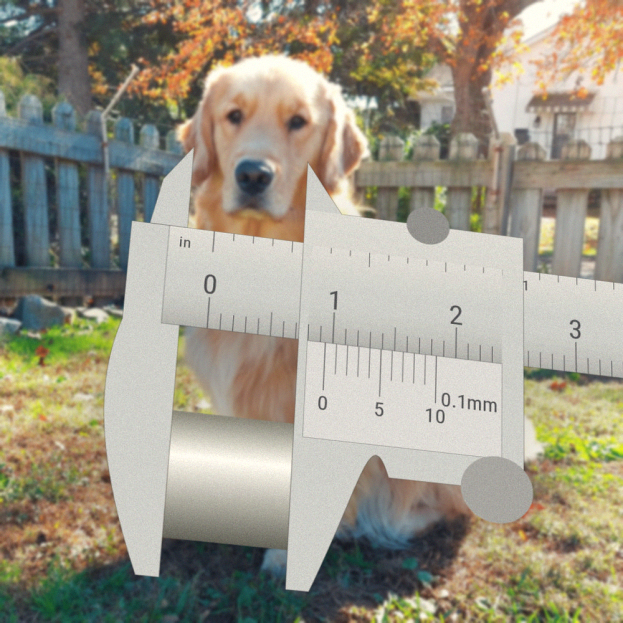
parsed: 9.4 mm
